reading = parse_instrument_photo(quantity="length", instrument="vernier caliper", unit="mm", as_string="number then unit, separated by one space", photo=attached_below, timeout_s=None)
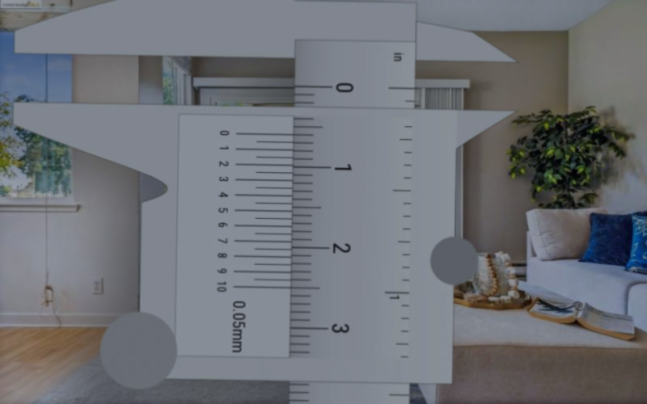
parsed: 6.0 mm
